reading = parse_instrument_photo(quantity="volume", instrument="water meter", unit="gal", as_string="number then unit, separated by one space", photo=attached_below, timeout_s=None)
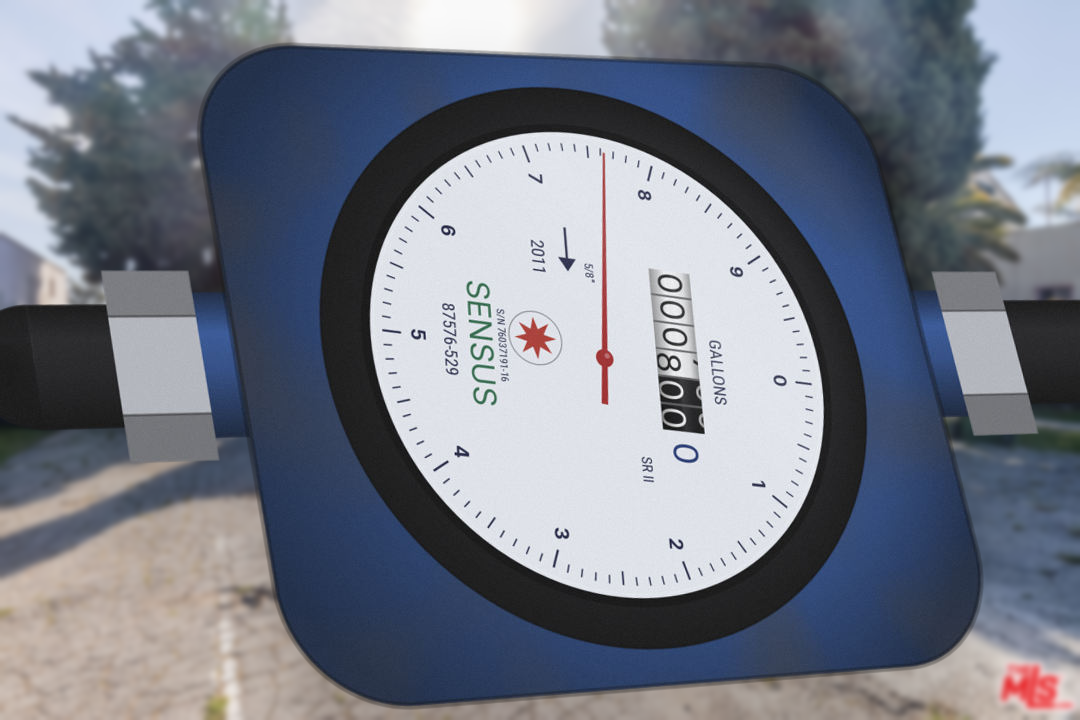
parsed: 7997.6 gal
